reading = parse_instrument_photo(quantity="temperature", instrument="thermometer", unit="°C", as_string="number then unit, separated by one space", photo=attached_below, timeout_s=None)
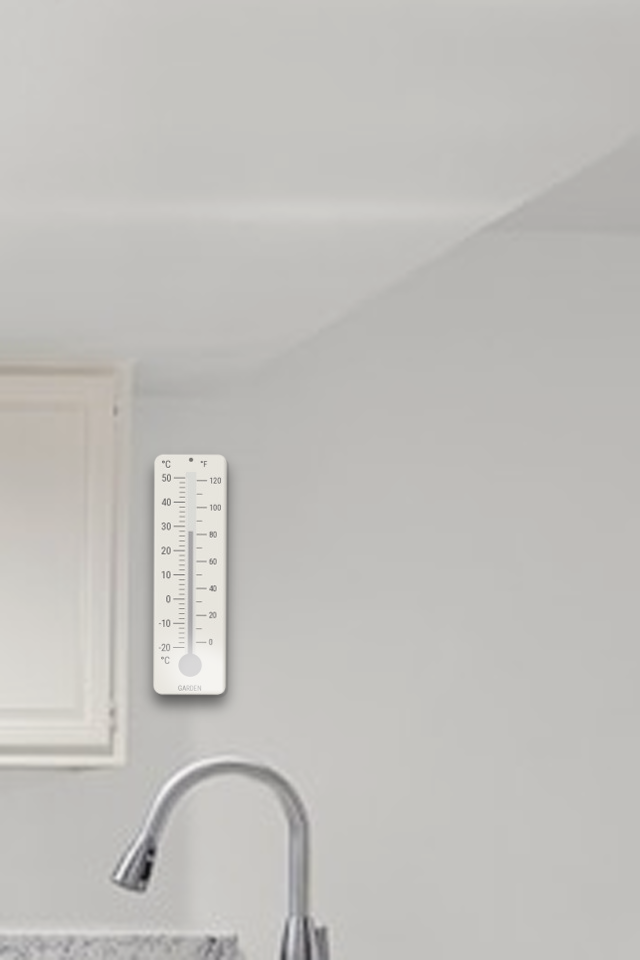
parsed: 28 °C
